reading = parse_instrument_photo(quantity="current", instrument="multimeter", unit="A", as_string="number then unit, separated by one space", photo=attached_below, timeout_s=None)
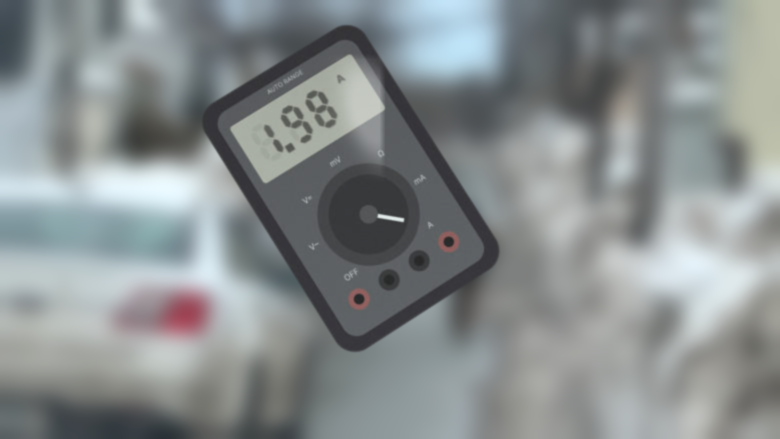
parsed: 1.98 A
